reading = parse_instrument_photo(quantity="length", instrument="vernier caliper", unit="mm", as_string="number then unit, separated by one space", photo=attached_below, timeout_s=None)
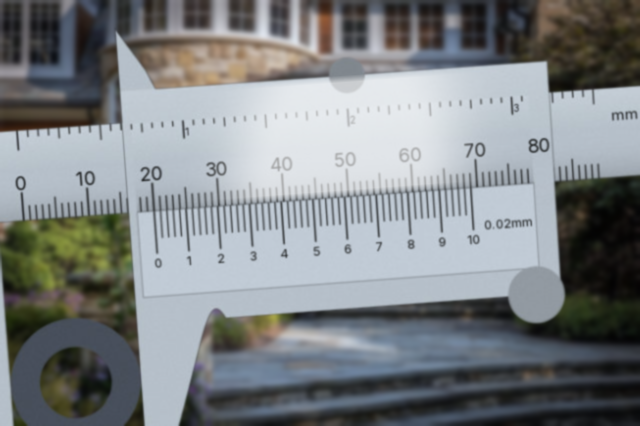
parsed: 20.0 mm
